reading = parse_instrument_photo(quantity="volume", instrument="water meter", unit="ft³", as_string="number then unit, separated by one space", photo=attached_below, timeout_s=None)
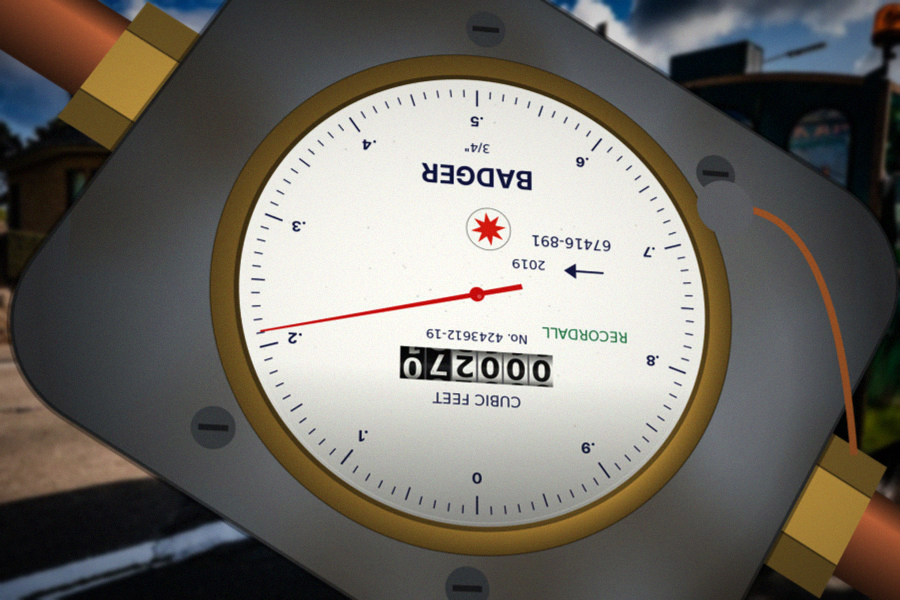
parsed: 270.21 ft³
